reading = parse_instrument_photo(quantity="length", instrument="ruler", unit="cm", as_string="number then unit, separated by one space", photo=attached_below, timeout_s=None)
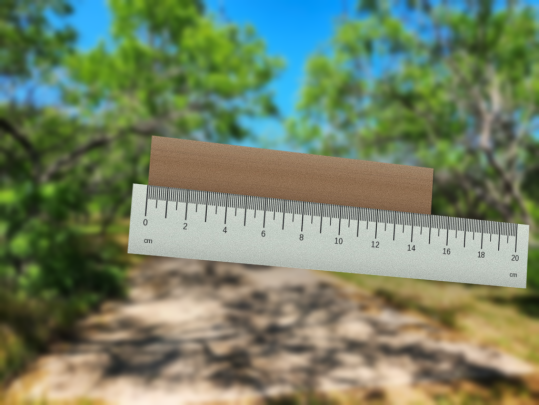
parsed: 15 cm
